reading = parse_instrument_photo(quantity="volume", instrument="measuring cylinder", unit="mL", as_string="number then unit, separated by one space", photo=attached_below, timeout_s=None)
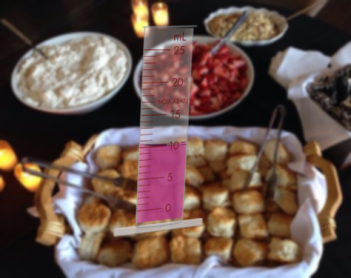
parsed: 10 mL
